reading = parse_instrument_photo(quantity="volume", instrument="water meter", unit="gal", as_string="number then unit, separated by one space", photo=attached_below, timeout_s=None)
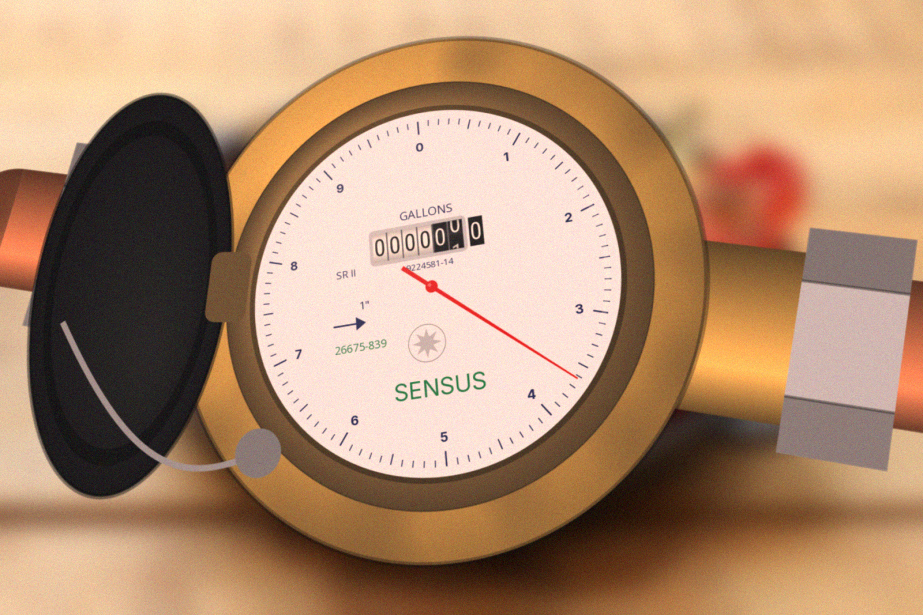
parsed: 3.6 gal
